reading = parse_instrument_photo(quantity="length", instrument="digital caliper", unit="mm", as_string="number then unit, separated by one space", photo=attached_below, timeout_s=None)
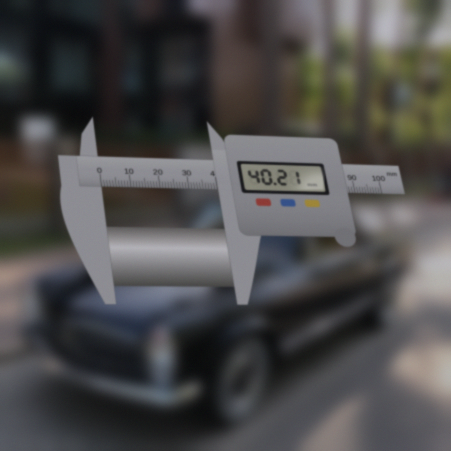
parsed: 40.21 mm
